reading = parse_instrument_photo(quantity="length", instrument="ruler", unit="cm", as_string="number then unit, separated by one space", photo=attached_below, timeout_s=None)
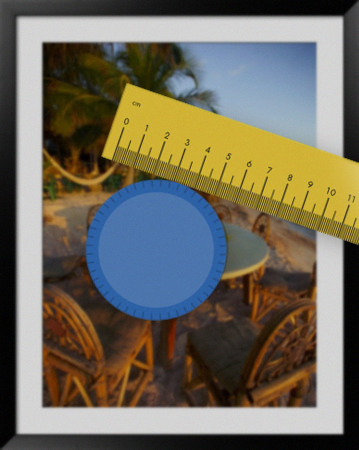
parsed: 6.5 cm
